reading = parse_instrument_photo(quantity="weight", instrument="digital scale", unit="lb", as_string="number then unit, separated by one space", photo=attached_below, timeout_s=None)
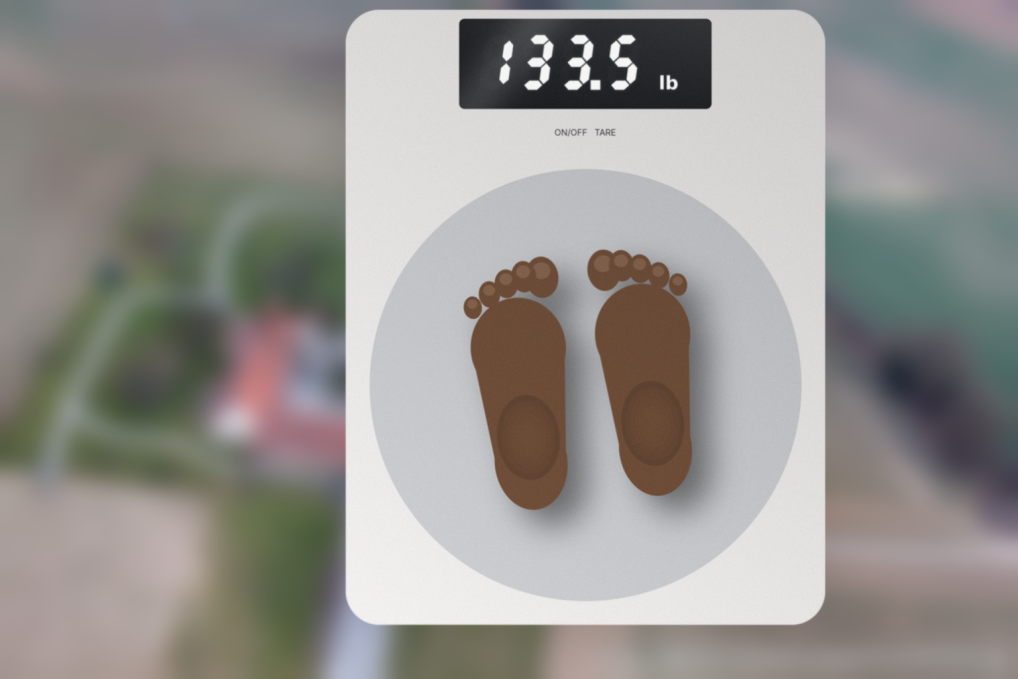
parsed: 133.5 lb
